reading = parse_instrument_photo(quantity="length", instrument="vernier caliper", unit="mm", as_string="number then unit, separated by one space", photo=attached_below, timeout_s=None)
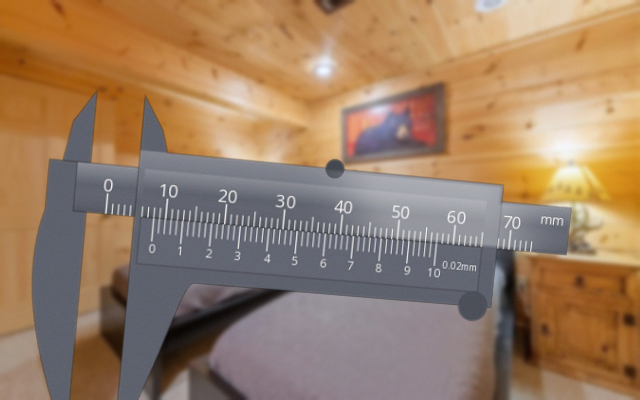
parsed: 8.0 mm
